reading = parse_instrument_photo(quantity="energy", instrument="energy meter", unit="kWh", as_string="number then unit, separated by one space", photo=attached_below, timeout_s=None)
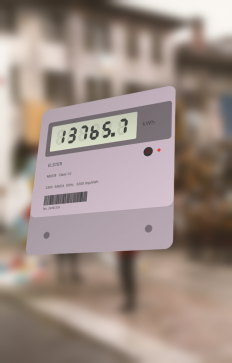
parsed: 13765.7 kWh
